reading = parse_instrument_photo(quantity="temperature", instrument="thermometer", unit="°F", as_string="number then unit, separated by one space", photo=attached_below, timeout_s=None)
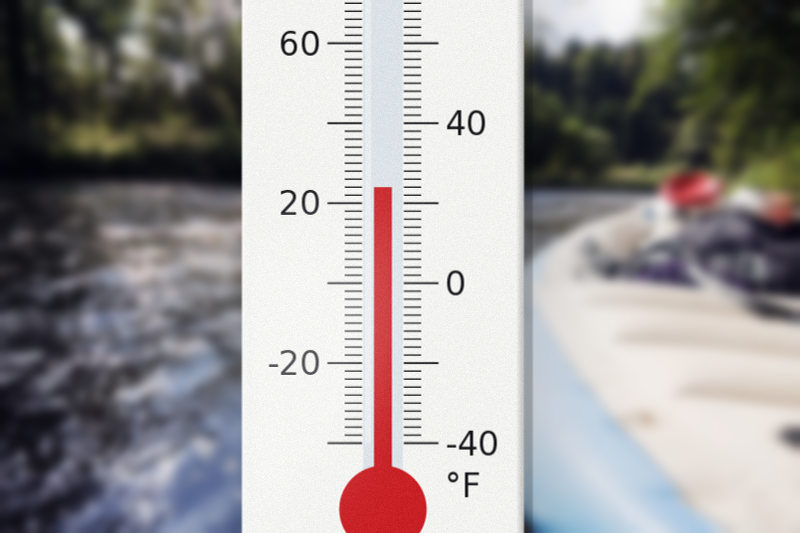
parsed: 24 °F
